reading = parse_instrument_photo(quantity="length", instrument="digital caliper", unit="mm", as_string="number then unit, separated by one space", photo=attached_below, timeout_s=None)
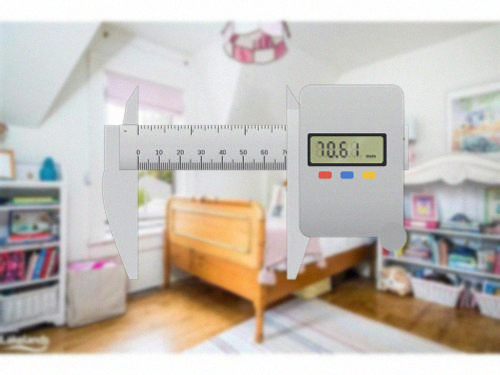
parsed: 70.61 mm
